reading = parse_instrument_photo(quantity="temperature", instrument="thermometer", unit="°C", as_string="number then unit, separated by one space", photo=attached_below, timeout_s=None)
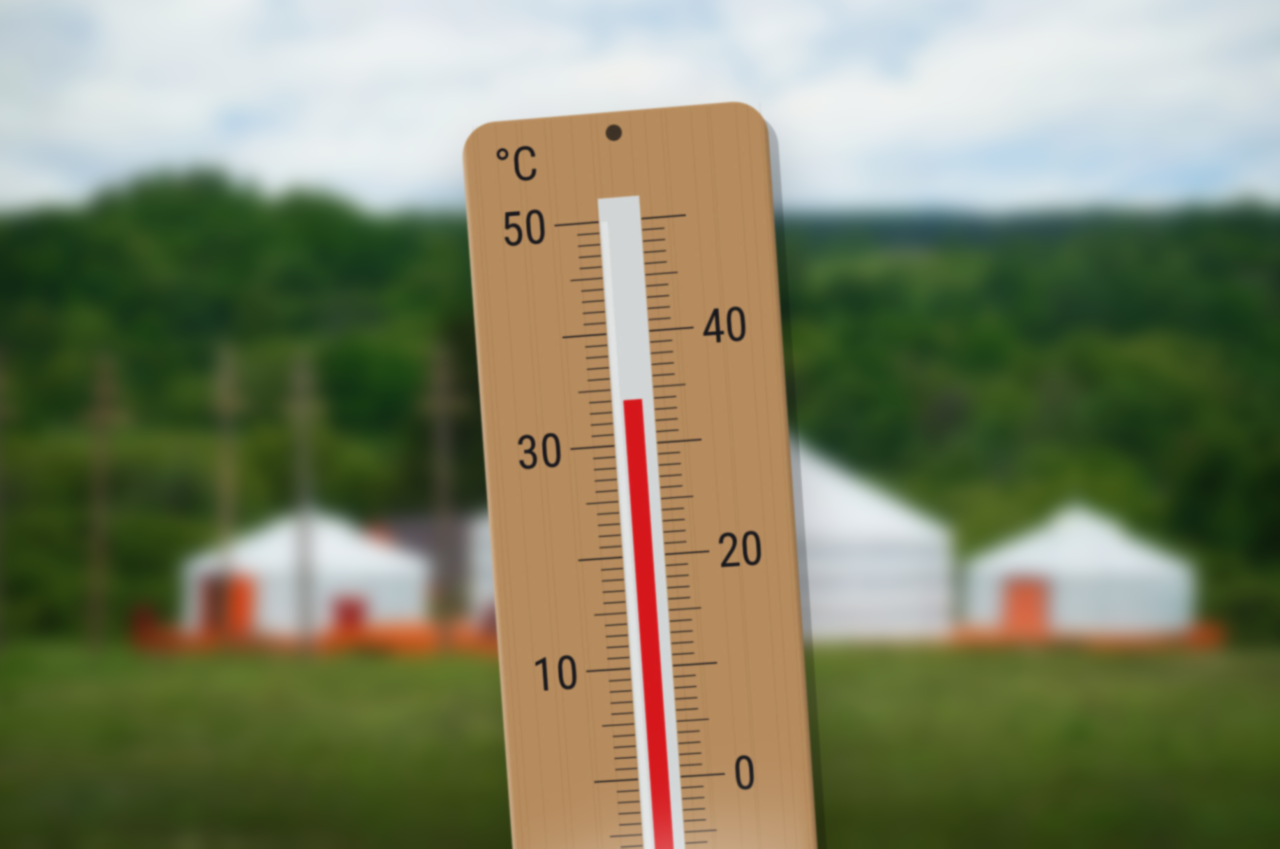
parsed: 34 °C
